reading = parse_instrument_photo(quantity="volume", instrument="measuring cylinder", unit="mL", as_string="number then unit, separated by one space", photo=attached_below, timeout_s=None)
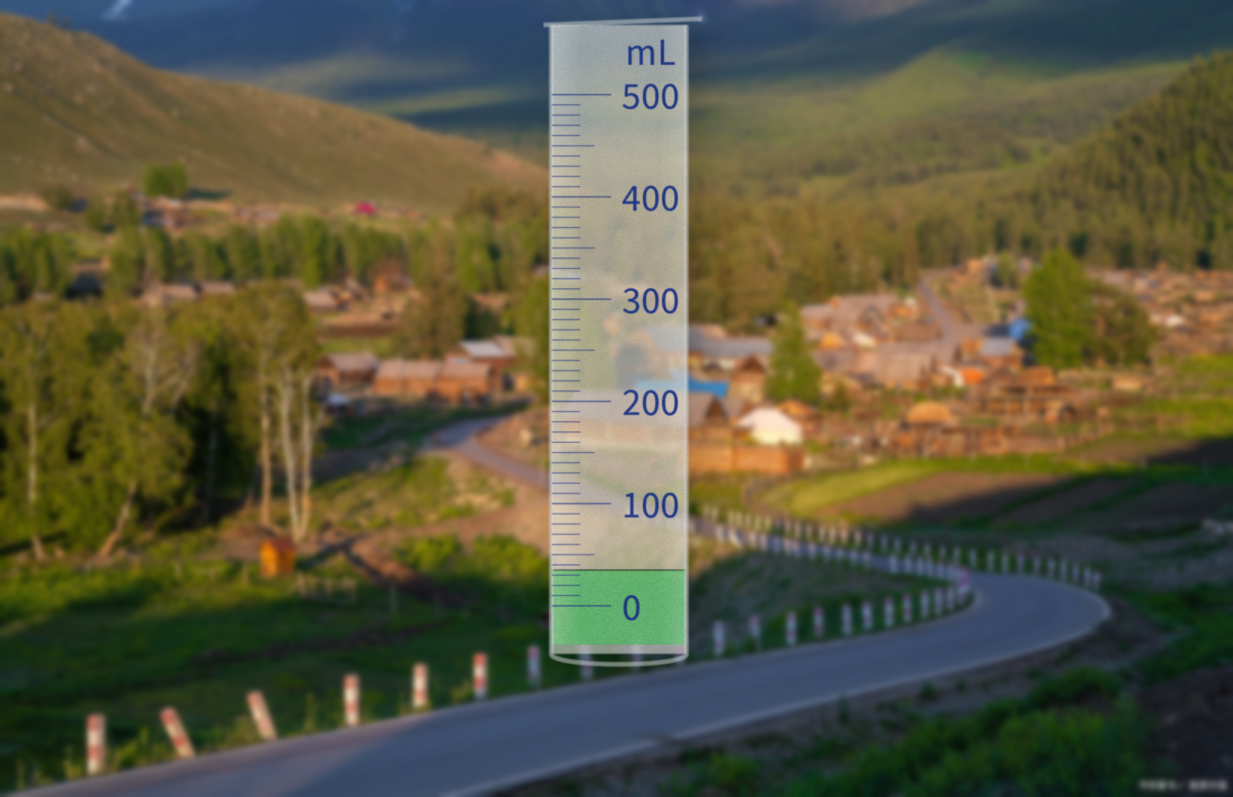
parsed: 35 mL
